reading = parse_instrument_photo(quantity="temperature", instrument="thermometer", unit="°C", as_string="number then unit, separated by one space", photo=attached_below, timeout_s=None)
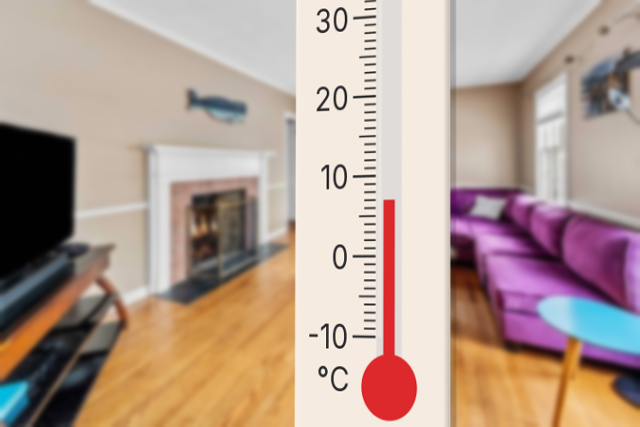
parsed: 7 °C
